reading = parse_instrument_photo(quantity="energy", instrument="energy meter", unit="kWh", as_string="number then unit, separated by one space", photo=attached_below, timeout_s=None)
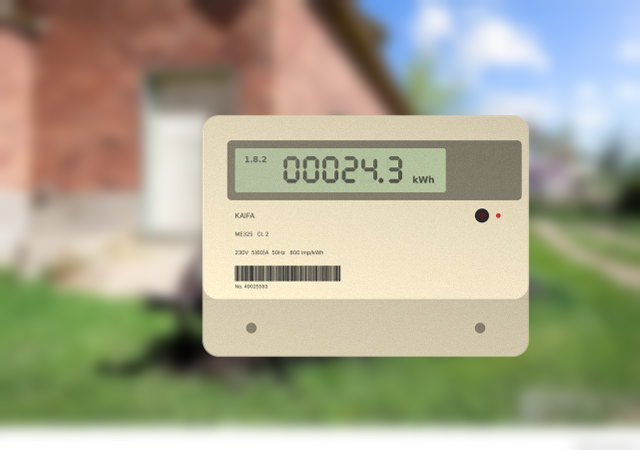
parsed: 24.3 kWh
